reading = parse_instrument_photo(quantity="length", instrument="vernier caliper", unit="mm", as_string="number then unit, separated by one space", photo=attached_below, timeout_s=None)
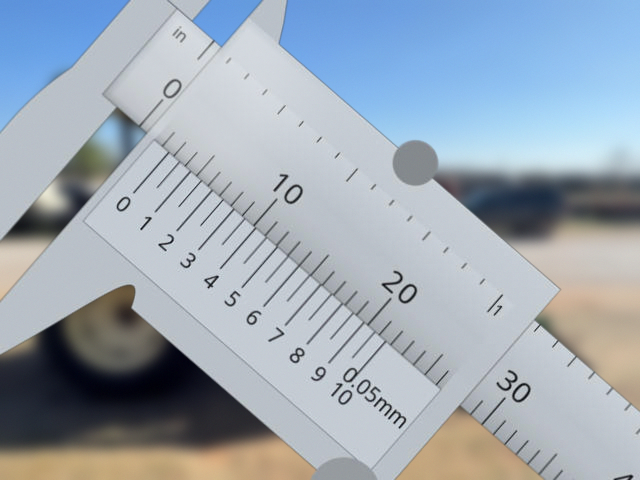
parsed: 2.6 mm
